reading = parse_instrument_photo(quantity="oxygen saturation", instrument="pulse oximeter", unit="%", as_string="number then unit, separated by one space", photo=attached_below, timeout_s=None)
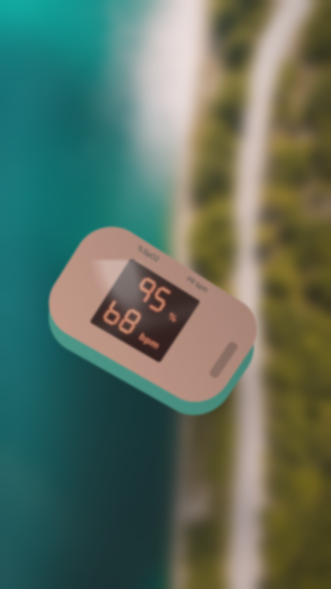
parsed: 95 %
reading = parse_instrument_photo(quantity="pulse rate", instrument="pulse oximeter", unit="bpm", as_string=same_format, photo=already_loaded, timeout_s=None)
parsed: 68 bpm
